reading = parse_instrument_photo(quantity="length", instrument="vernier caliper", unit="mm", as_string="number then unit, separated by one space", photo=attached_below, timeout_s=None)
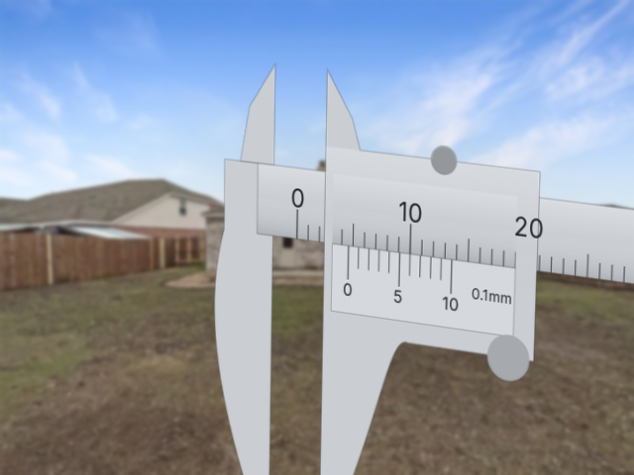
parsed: 4.6 mm
